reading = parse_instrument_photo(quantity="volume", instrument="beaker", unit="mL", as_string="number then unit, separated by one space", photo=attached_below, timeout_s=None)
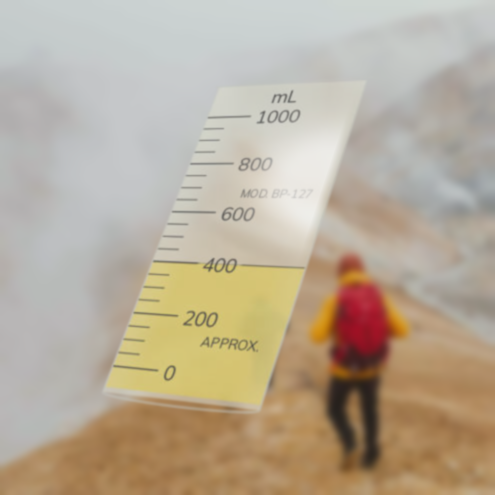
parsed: 400 mL
